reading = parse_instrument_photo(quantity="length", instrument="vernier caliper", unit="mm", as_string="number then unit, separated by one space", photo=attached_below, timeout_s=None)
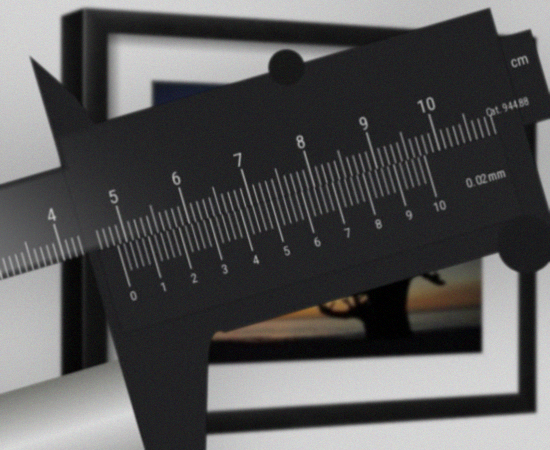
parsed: 48.5 mm
